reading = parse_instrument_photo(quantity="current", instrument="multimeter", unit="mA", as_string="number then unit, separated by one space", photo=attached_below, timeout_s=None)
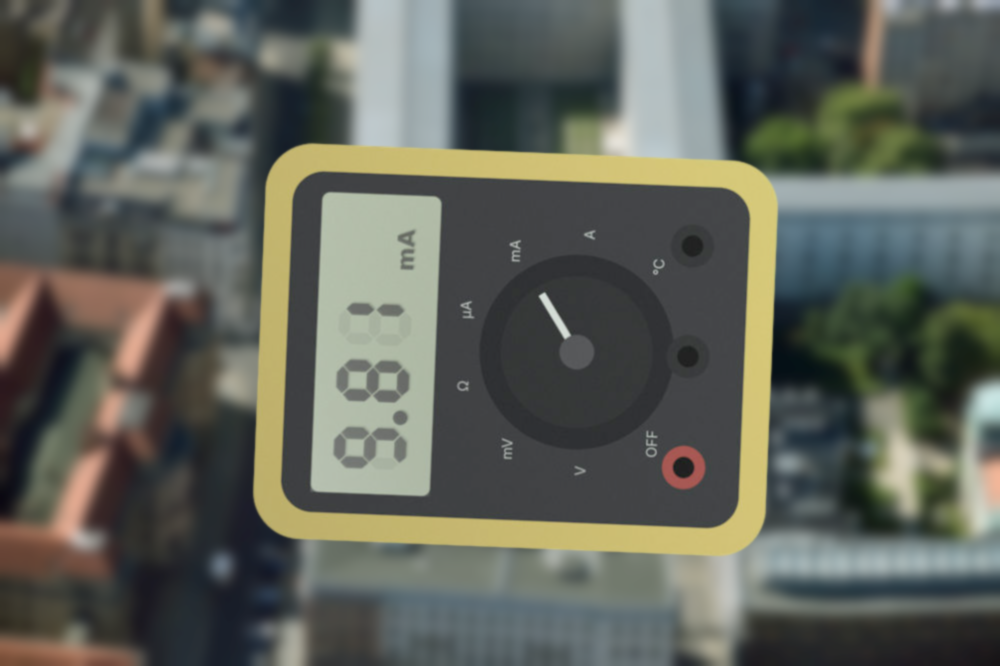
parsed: 9.81 mA
